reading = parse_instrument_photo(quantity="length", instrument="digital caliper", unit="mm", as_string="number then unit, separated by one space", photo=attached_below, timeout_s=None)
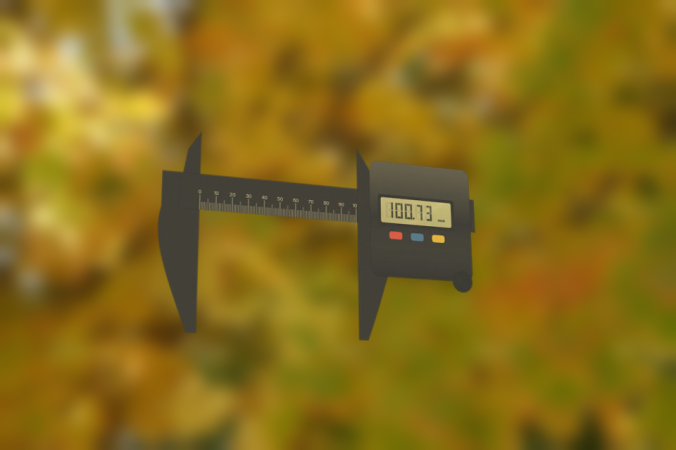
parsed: 100.73 mm
